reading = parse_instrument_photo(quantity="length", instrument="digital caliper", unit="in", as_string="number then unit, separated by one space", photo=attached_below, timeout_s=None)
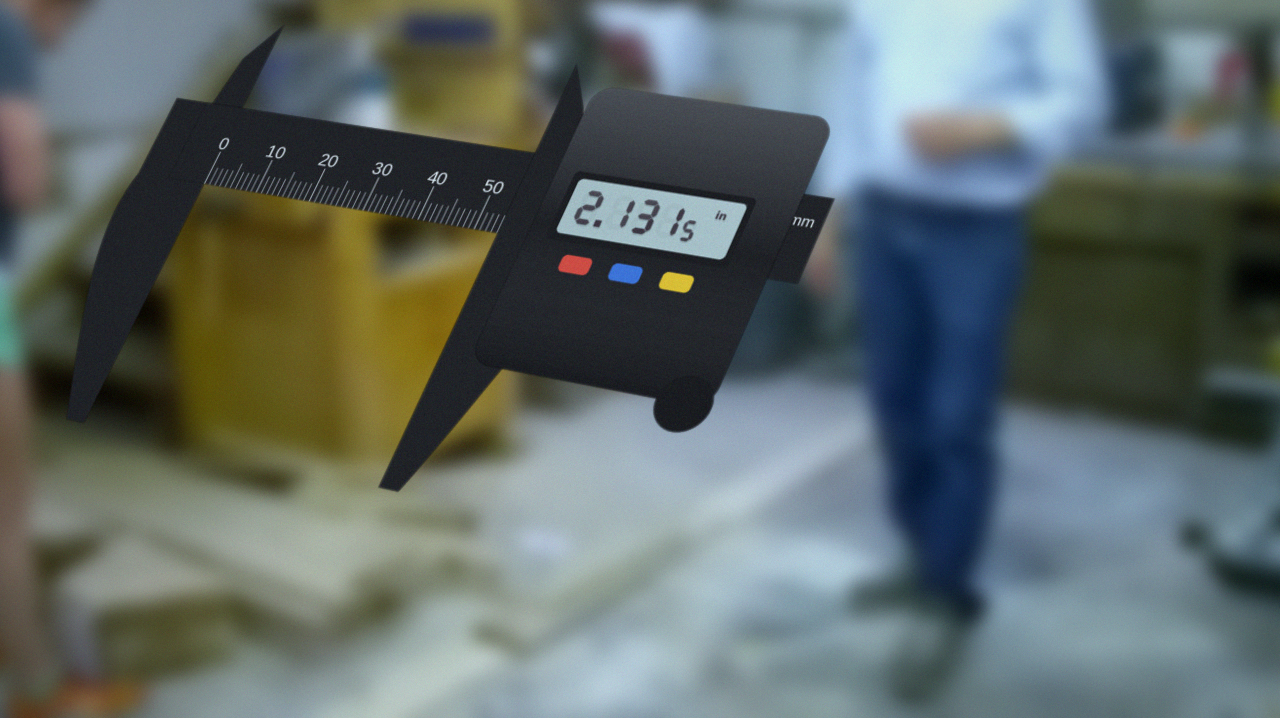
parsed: 2.1315 in
